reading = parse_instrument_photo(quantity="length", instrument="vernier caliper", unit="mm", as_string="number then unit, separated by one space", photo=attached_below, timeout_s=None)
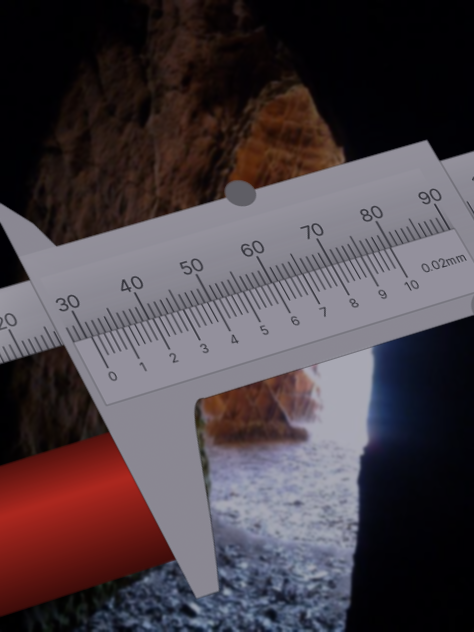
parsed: 30.8 mm
